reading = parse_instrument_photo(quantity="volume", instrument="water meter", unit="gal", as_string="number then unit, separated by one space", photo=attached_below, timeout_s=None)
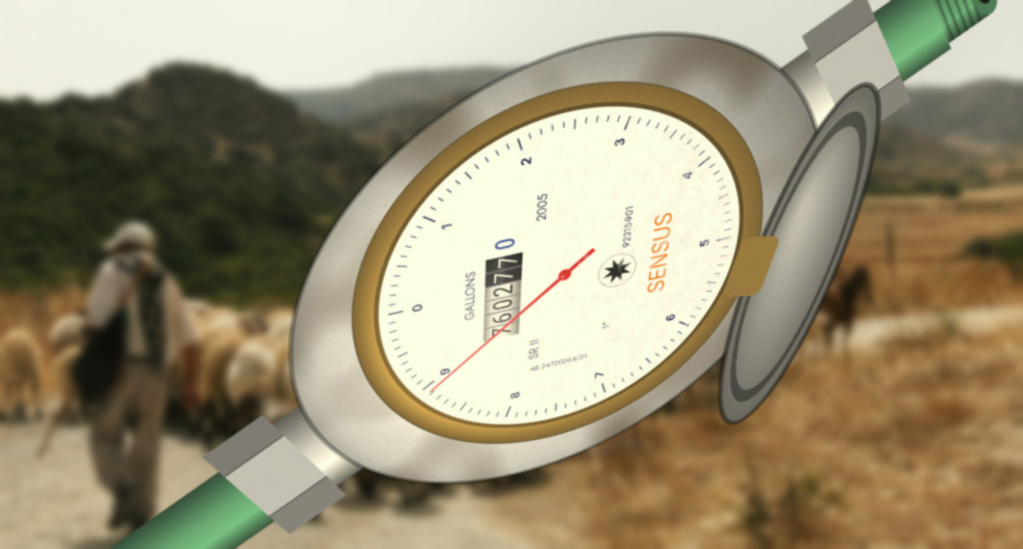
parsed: 7602768.9 gal
